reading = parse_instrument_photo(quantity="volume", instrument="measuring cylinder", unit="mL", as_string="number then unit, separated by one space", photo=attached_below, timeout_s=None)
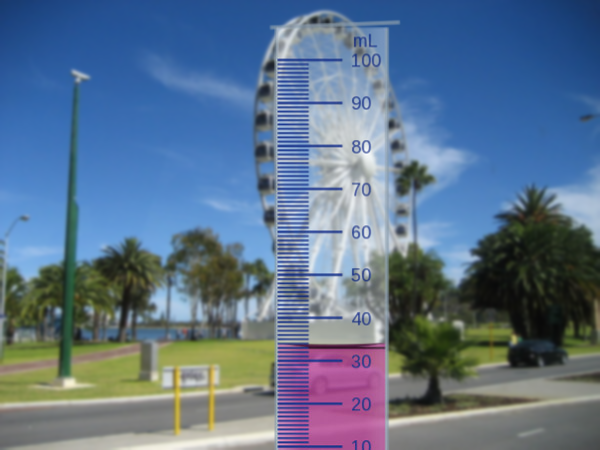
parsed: 33 mL
